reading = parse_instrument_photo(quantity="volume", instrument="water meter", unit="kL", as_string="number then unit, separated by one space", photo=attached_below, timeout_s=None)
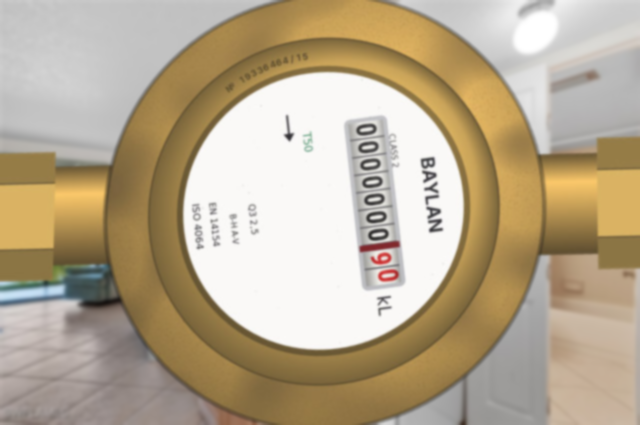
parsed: 0.90 kL
